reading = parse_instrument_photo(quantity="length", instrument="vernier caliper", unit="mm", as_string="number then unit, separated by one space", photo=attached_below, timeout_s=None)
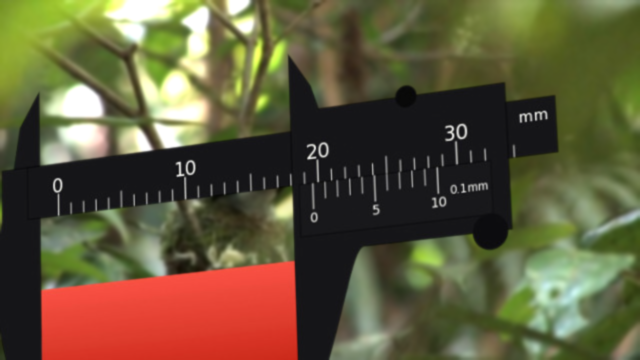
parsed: 19.6 mm
